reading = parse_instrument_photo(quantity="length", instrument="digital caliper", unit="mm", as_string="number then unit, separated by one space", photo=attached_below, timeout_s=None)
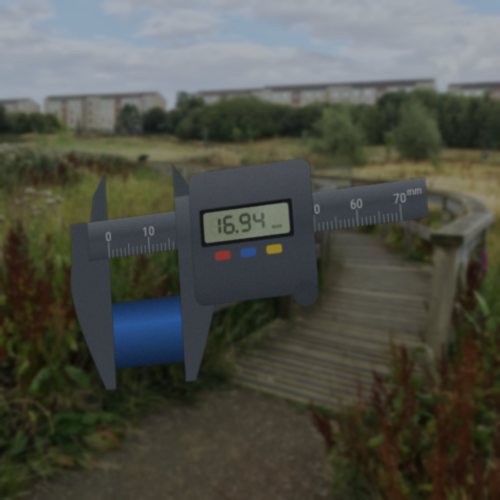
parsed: 16.94 mm
